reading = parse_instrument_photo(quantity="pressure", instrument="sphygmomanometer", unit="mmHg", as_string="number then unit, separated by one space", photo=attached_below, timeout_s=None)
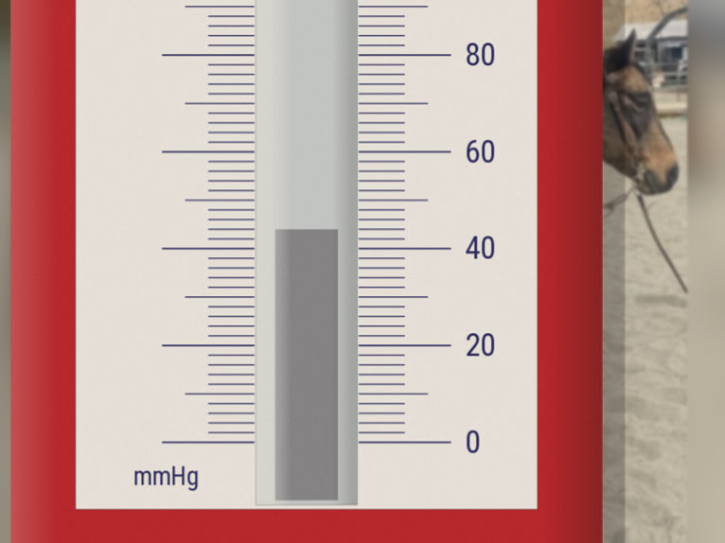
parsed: 44 mmHg
